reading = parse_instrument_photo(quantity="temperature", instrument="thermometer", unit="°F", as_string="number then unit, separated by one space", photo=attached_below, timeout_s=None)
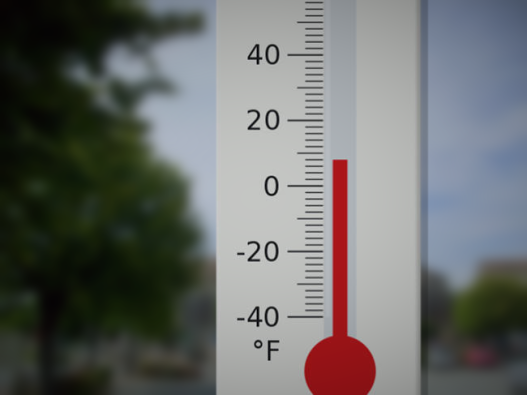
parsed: 8 °F
